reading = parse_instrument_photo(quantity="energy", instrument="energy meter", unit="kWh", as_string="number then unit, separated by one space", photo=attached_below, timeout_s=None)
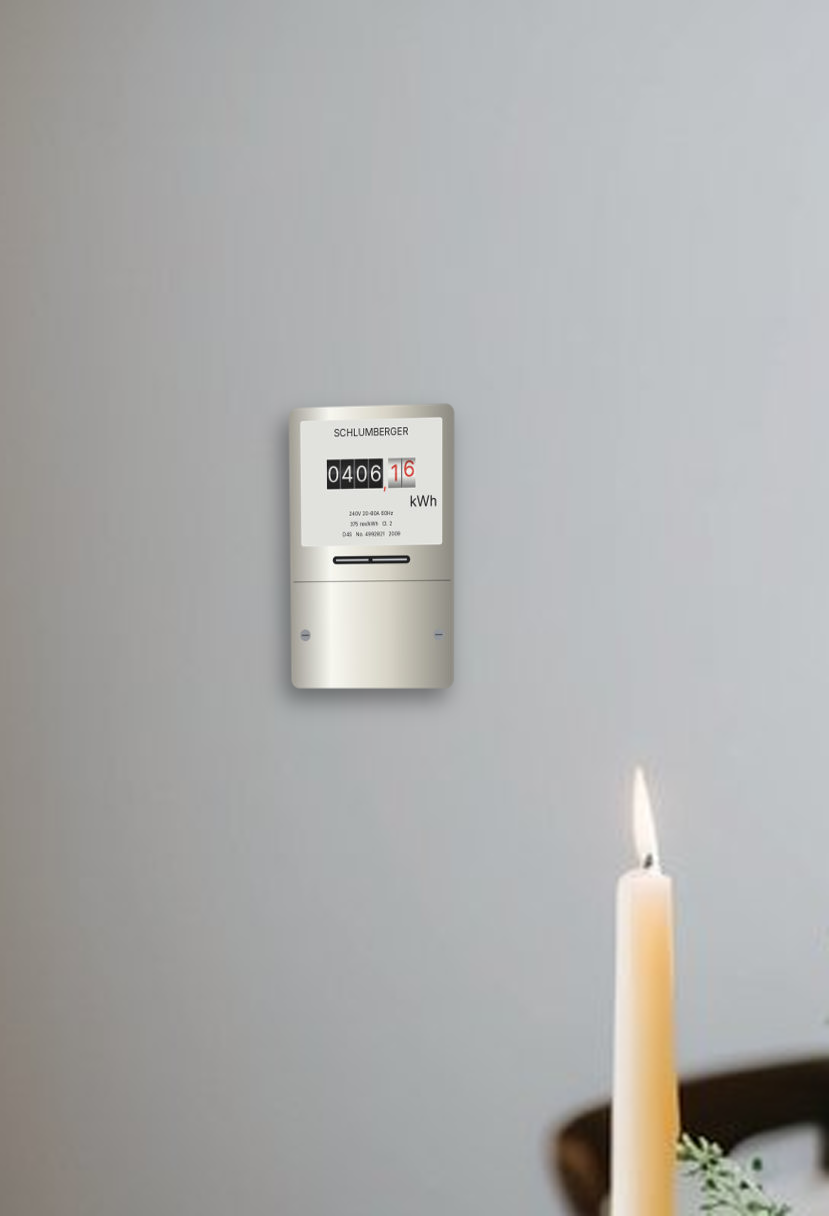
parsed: 406.16 kWh
